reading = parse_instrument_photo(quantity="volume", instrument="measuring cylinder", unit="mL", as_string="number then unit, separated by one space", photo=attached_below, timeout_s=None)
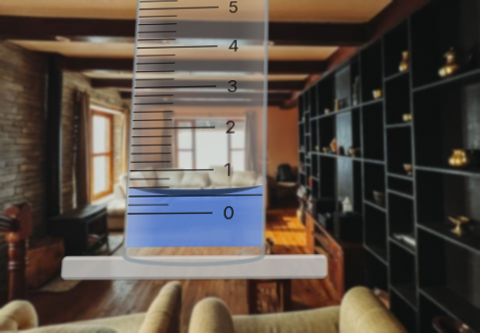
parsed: 0.4 mL
